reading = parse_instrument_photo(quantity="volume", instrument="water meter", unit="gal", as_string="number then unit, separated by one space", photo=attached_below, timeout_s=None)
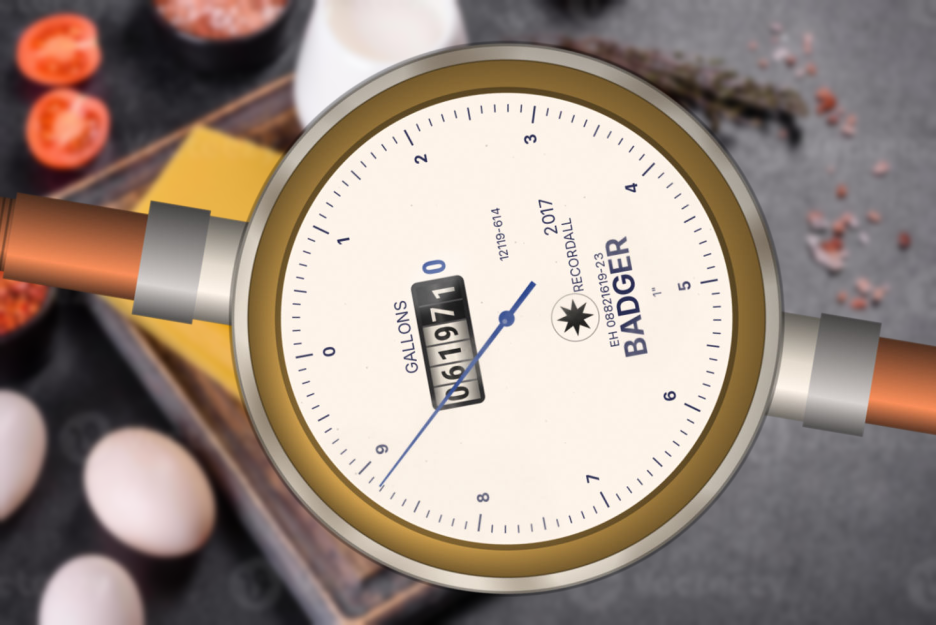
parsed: 619708.8 gal
